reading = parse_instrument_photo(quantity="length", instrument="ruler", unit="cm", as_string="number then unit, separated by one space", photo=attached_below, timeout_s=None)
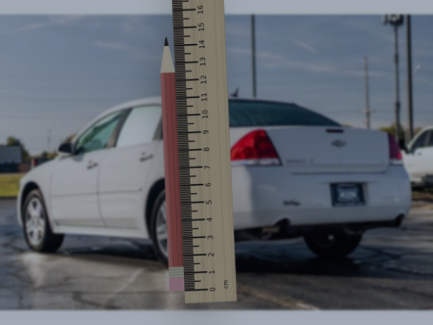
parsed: 14.5 cm
